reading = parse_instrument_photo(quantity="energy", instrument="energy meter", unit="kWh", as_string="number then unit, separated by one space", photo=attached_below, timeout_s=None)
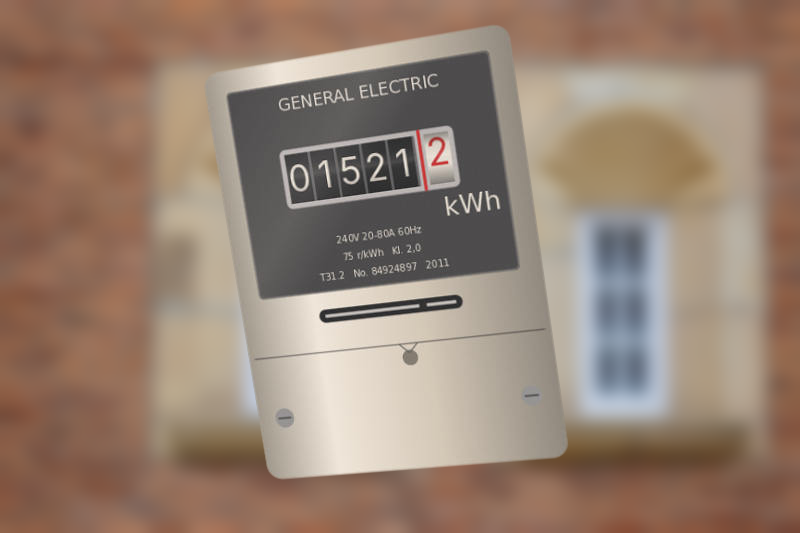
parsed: 1521.2 kWh
